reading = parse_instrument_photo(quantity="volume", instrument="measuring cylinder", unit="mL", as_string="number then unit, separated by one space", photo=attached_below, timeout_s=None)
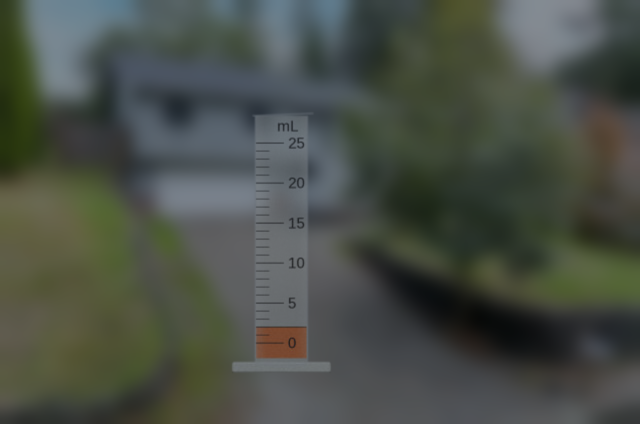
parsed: 2 mL
